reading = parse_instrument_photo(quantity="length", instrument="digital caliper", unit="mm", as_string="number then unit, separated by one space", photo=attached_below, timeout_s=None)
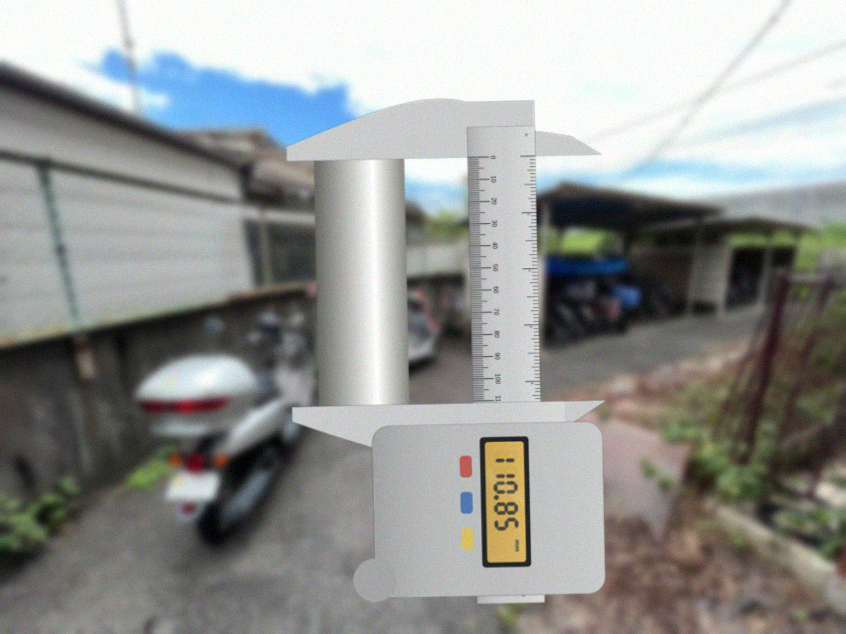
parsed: 110.85 mm
